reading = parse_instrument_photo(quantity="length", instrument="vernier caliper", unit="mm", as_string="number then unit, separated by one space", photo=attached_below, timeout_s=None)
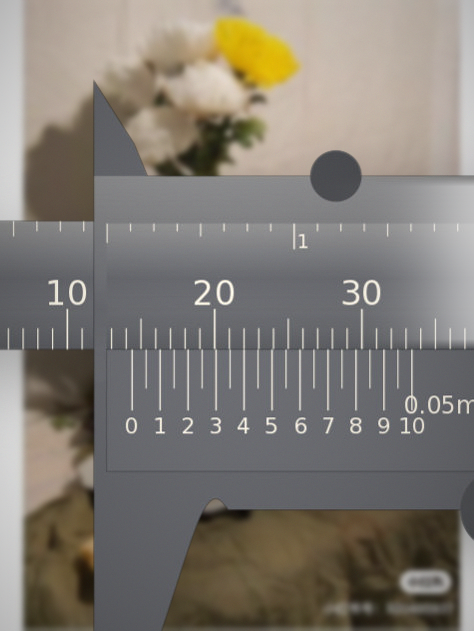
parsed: 14.4 mm
